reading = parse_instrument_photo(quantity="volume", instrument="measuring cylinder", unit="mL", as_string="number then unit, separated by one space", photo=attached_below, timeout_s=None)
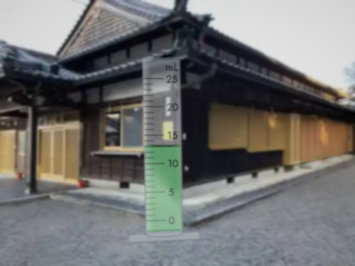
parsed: 13 mL
